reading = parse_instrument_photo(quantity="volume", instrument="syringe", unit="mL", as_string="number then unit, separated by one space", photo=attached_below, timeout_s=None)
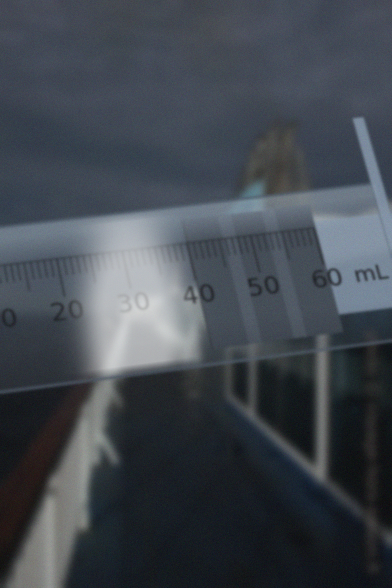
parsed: 40 mL
